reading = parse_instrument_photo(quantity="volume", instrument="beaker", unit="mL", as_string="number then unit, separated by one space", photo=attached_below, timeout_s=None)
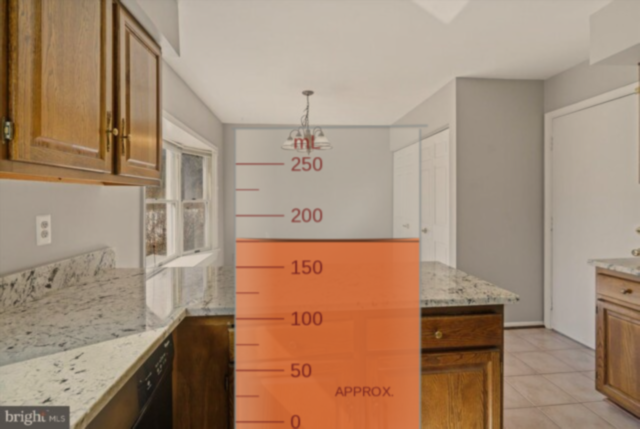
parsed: 175 mL
